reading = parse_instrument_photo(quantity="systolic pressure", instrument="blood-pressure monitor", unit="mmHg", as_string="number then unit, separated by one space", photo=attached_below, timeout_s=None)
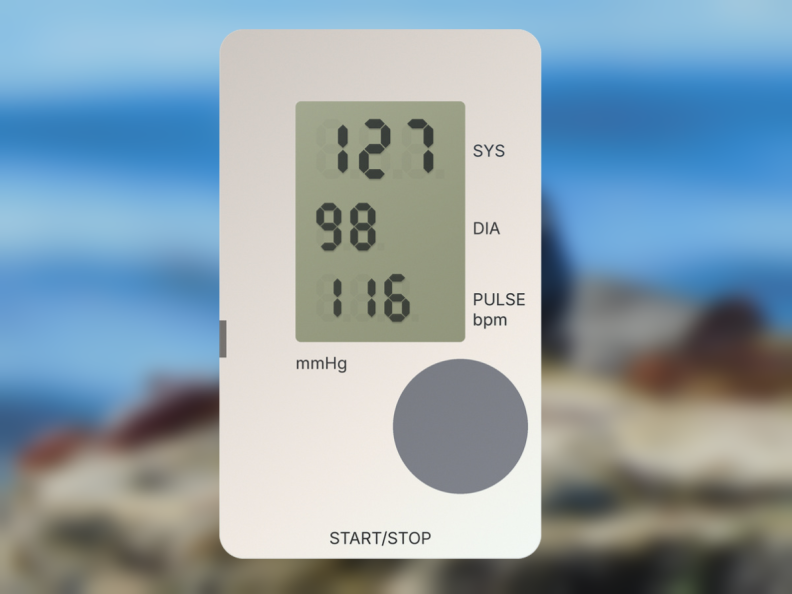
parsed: 127 mmHg
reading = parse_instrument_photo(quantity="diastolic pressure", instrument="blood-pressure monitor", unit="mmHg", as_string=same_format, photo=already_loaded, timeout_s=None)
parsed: 98 mmHg
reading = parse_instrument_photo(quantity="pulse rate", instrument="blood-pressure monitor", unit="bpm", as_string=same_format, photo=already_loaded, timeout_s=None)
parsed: 116 bpm
